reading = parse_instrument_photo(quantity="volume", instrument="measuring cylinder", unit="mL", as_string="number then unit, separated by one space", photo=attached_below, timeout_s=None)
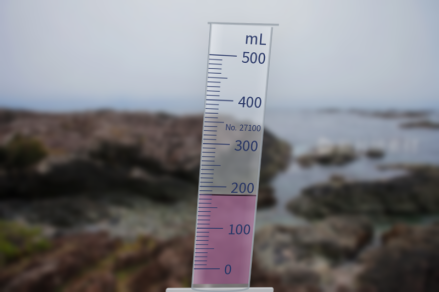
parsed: 180 mL
